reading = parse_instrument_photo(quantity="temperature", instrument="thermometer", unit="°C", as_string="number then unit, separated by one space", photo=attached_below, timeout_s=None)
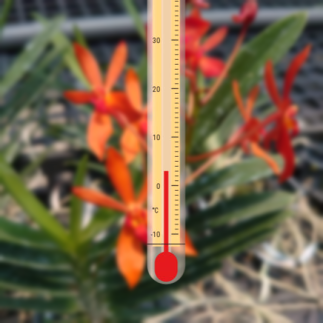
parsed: 3 °C
